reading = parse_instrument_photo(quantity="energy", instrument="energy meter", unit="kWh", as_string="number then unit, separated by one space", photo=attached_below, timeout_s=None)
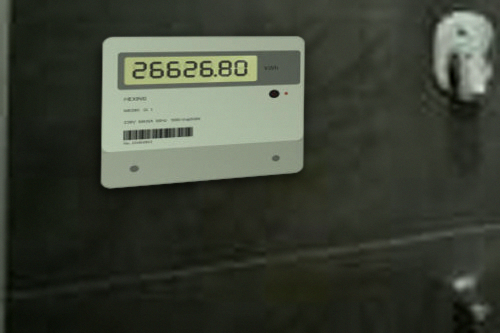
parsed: 26626.80 kWh
